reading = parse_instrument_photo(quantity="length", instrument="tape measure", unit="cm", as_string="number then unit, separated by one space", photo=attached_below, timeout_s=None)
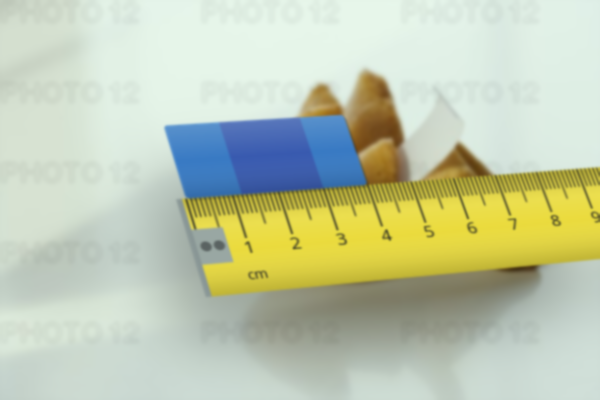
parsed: 4 cm
